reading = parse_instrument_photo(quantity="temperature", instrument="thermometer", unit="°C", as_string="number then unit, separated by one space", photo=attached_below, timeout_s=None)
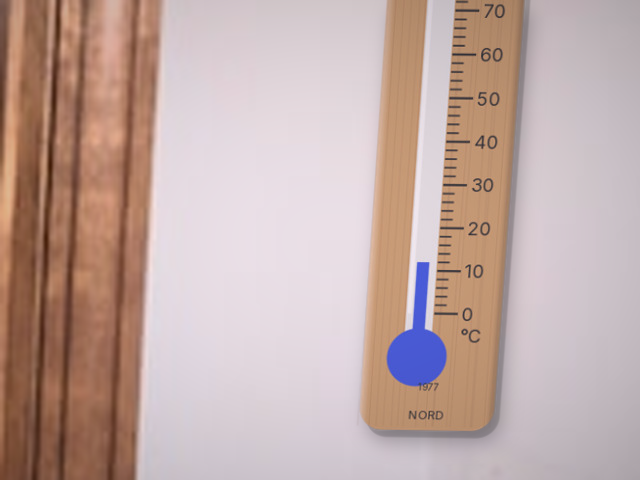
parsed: 12 °C
